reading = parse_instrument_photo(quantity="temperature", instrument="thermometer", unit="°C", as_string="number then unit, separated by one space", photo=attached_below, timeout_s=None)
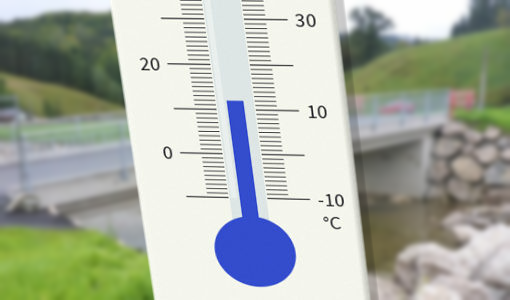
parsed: 12 °C
